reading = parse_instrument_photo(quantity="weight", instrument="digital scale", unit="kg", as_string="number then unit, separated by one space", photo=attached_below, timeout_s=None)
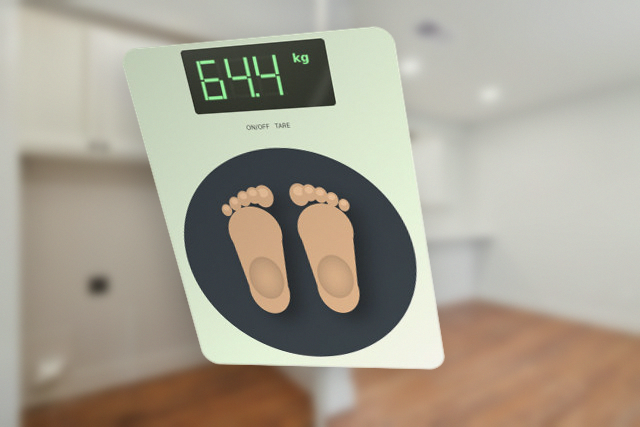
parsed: 64.4 kg
